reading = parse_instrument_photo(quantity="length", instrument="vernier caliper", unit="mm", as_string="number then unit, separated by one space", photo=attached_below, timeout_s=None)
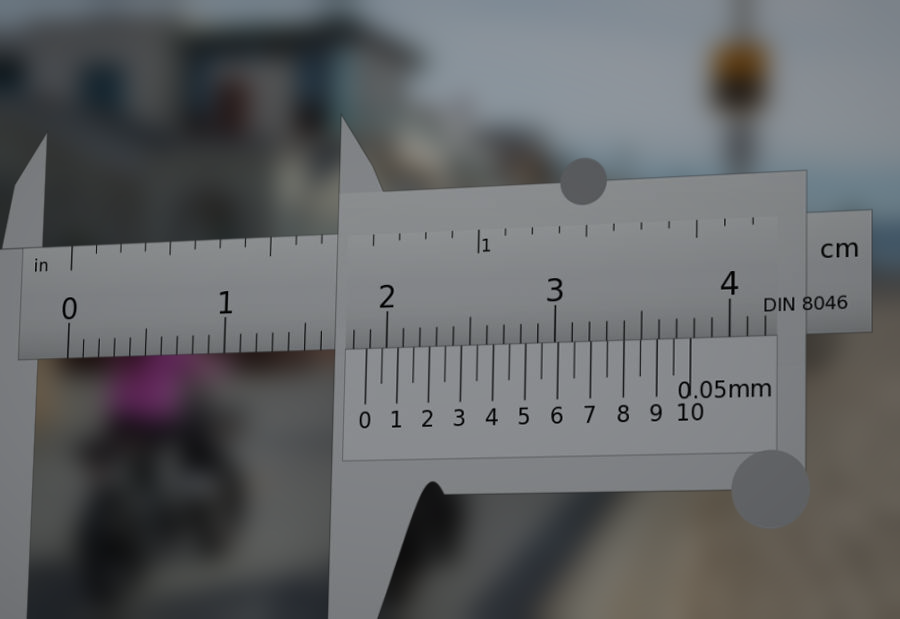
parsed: 18.8 mm
